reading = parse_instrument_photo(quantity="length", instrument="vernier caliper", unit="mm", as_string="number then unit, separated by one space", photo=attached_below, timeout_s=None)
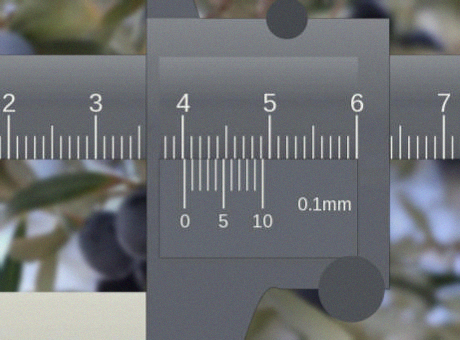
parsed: 40.2 mm
